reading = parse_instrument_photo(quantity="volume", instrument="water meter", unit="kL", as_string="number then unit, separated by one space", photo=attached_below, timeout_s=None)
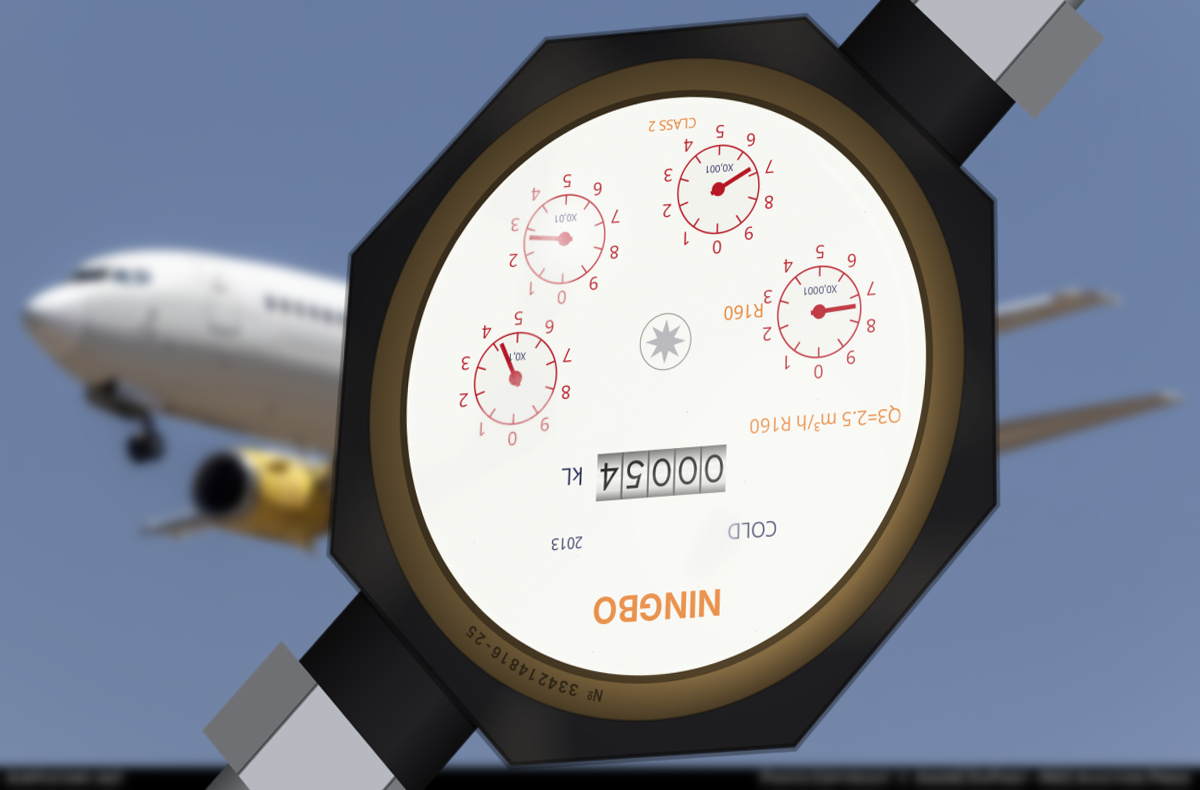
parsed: 54.4267 kL
